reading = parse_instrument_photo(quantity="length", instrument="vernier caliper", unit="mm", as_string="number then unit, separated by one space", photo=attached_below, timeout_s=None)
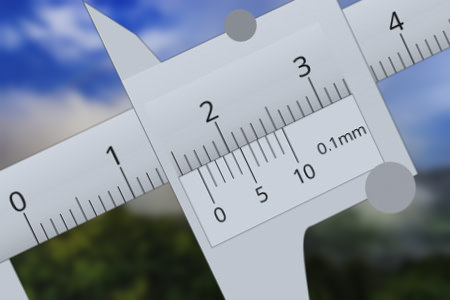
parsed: 16.6 mm
